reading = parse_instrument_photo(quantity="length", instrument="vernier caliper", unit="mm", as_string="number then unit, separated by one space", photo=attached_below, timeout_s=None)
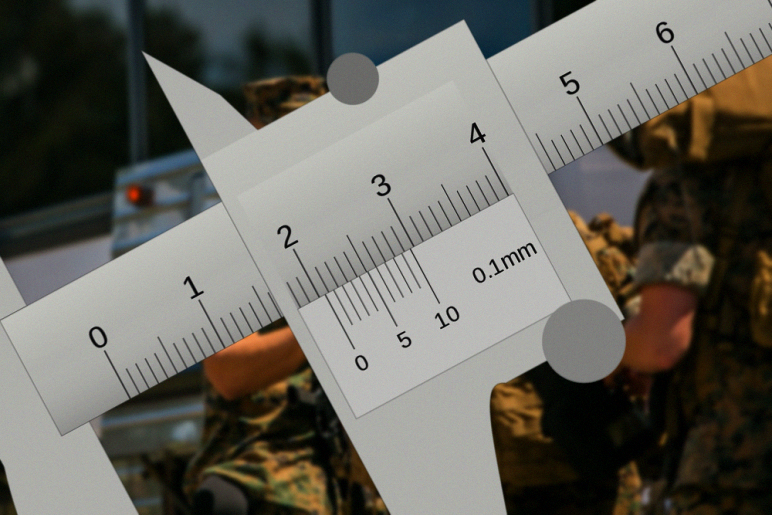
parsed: 20.6 mm
